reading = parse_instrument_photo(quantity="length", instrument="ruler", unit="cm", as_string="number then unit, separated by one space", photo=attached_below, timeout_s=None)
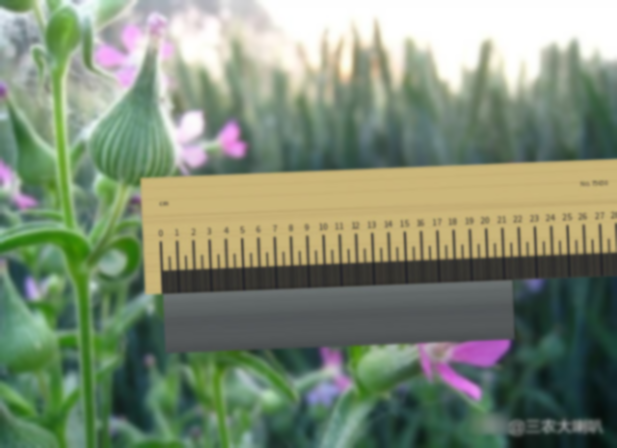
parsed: 21.5 cm
